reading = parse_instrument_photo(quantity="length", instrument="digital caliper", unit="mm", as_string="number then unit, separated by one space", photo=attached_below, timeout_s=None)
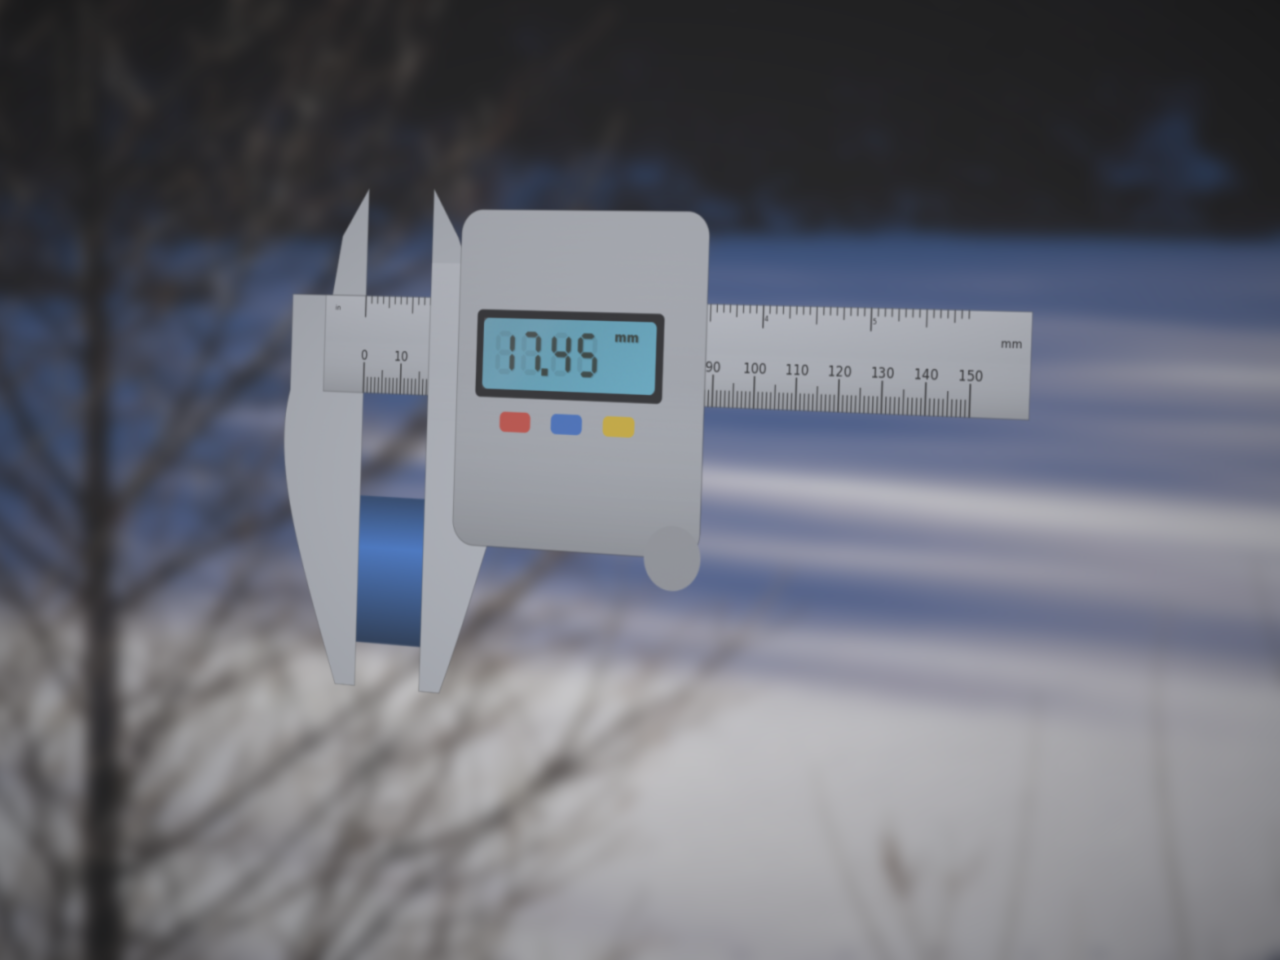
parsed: 17.45 mm
